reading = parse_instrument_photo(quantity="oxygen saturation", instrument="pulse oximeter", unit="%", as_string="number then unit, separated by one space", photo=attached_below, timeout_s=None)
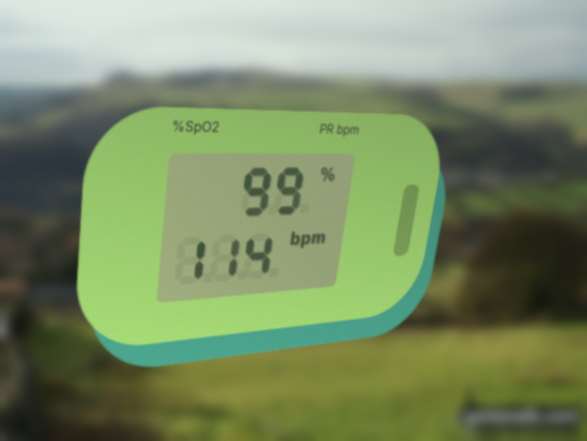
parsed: 99 %
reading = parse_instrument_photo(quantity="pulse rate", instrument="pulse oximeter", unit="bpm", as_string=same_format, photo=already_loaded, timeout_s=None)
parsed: 114 bpm
